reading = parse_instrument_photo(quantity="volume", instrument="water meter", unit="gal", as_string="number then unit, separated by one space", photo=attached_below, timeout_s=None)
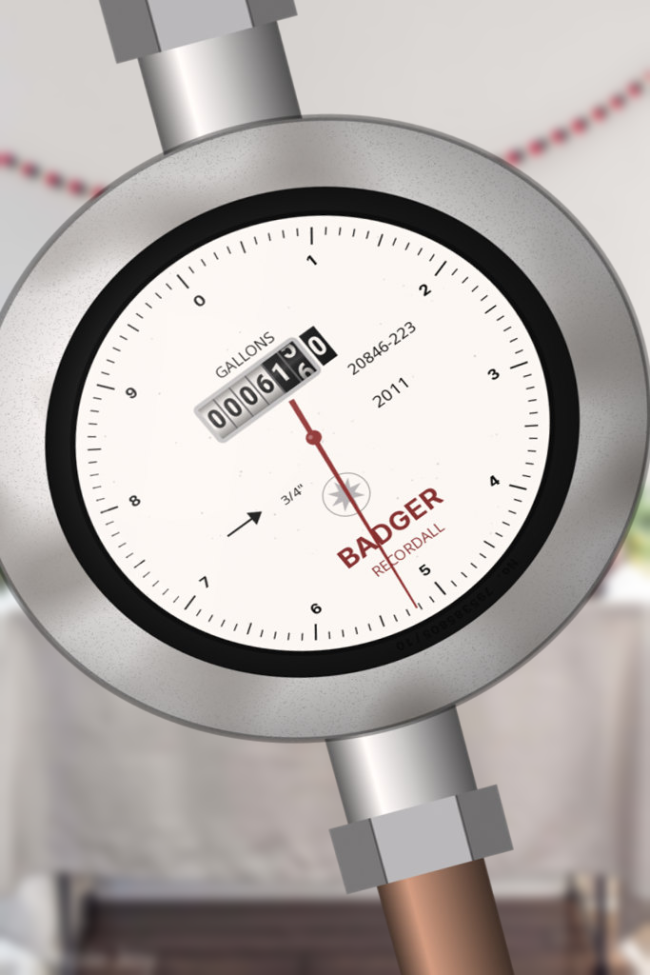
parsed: 6155.2 gal
